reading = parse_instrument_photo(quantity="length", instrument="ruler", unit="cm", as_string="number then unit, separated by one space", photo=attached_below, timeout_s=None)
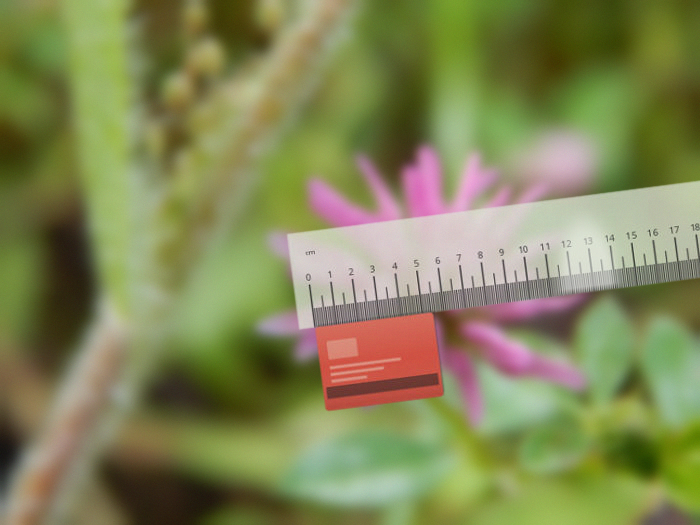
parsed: 5.5 cm
